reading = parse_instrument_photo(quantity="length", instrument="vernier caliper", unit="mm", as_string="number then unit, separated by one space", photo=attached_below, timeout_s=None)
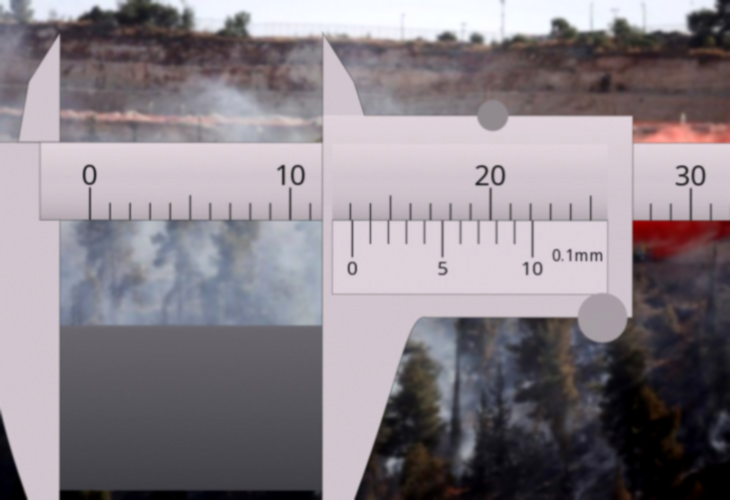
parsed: 13.1 mm
